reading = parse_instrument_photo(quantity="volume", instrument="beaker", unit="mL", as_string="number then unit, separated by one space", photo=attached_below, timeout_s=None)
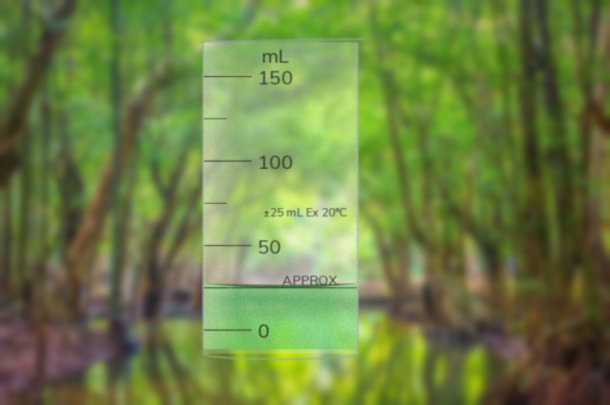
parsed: 25 mL
